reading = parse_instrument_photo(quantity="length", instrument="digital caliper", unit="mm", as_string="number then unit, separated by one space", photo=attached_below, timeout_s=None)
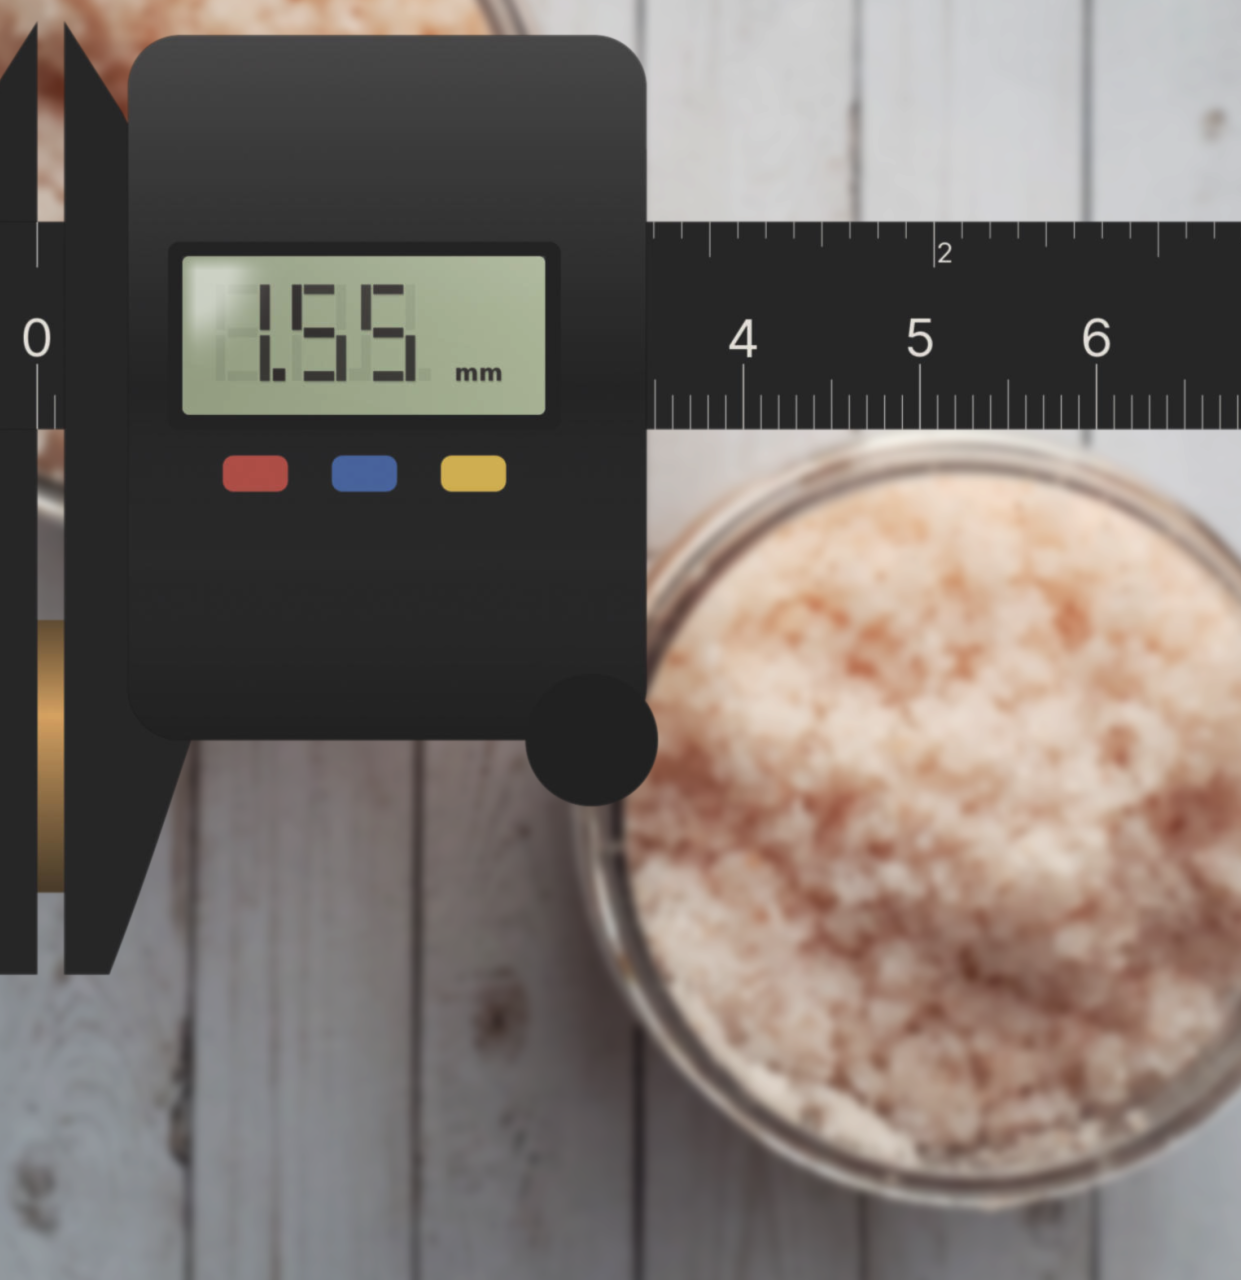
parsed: 1.55 mm
